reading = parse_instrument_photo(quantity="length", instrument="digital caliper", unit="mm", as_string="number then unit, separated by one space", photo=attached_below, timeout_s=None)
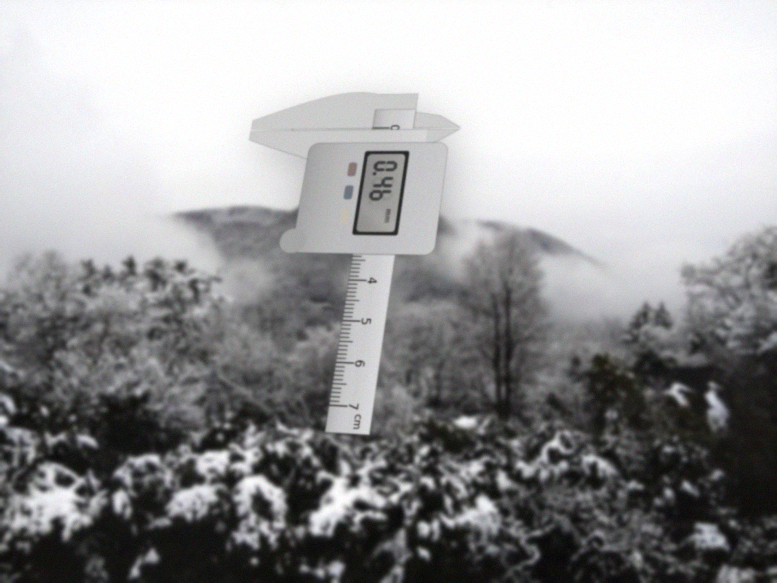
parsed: 0.46 mm
